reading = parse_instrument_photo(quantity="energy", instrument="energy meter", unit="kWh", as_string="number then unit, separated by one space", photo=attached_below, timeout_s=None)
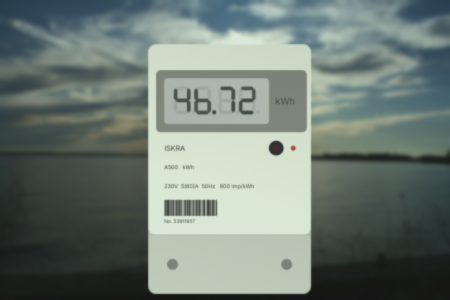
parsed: 46.72 kWh
